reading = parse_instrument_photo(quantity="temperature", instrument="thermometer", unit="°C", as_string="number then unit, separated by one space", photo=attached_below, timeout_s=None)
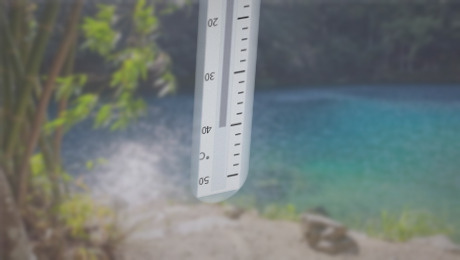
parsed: 40 °C
